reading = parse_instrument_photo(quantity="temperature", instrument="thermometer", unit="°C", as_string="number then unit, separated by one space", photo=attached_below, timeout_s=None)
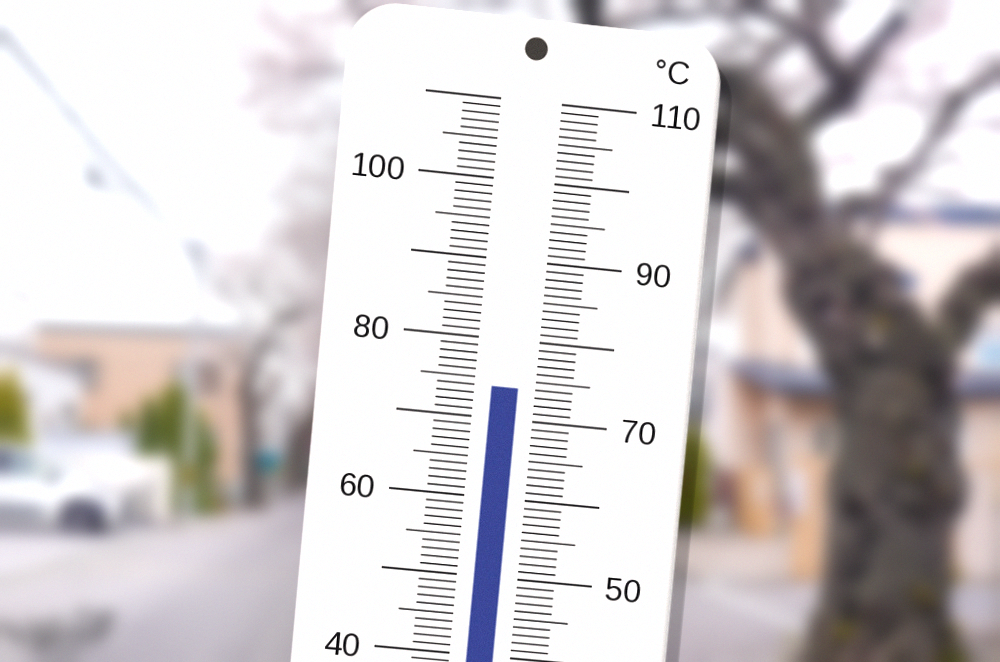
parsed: 74 °C
